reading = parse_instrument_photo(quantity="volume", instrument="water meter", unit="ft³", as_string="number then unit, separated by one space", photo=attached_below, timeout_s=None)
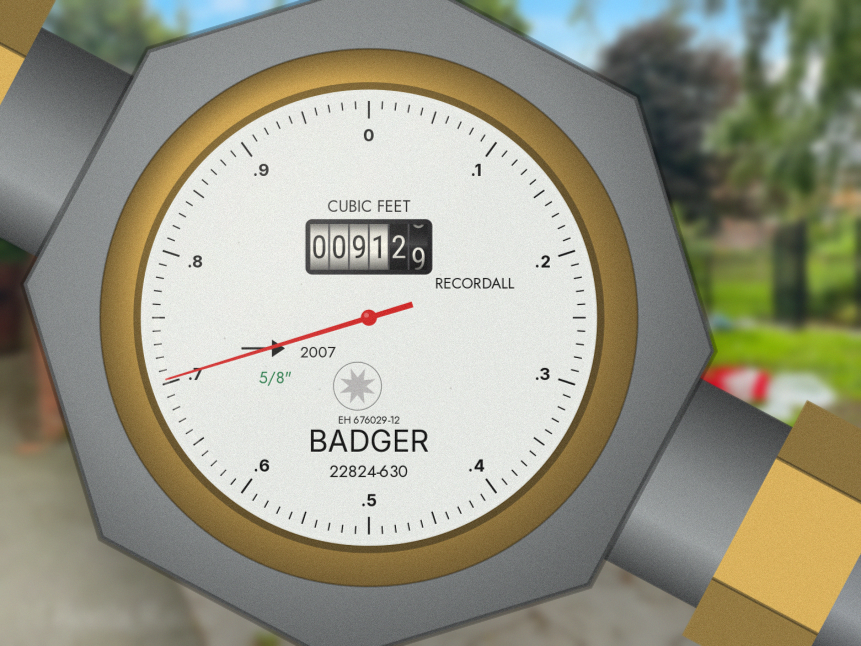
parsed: 9128.70 ft³
